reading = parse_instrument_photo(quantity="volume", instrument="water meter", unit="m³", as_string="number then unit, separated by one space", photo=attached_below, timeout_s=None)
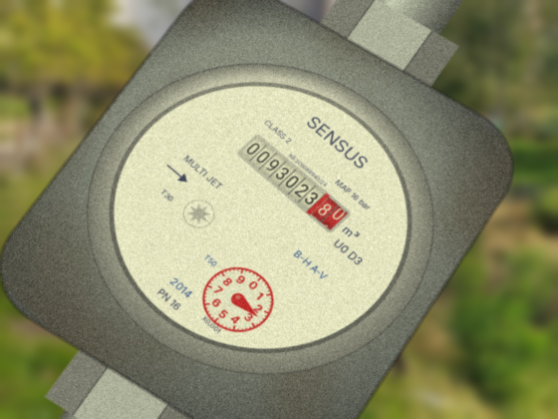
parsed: 93023.802 m³
